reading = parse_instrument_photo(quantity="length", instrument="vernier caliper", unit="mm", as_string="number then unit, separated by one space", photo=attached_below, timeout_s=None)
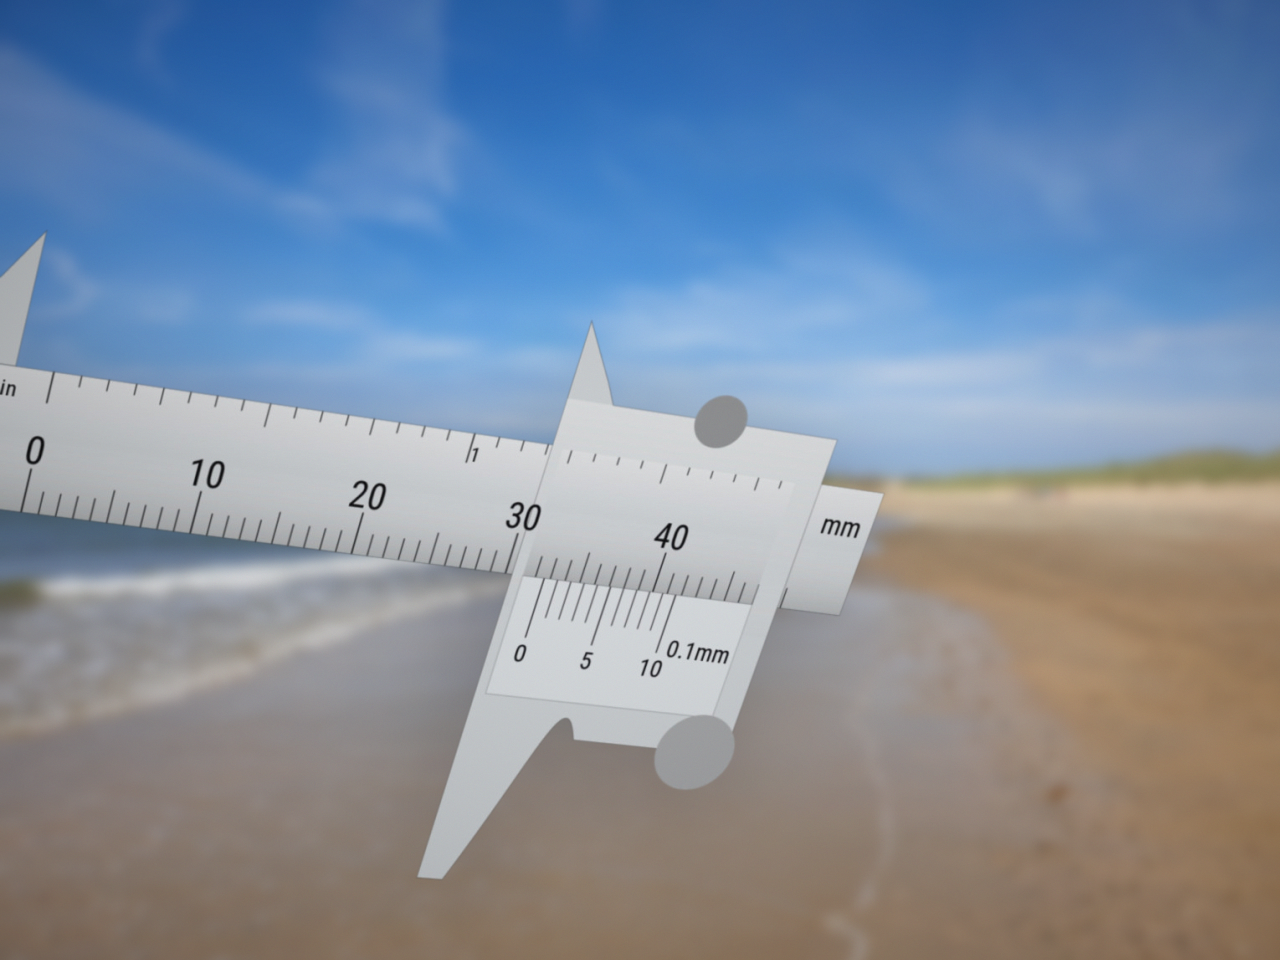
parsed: 32.6 mm
